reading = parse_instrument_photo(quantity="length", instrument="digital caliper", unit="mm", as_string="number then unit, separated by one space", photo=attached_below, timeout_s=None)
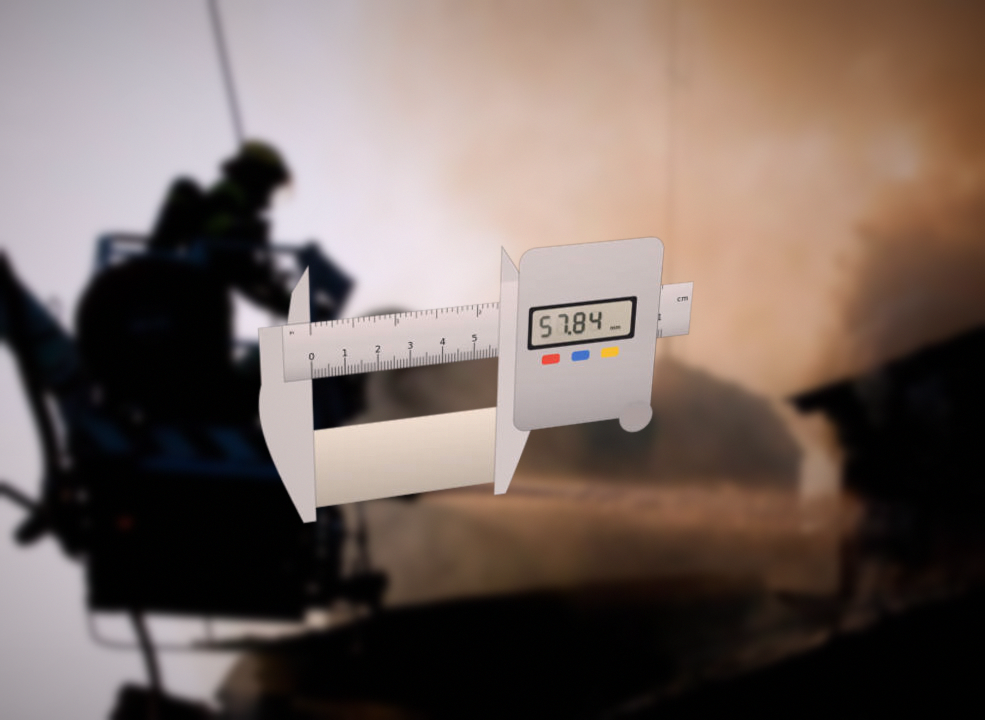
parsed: 57.84 mm
